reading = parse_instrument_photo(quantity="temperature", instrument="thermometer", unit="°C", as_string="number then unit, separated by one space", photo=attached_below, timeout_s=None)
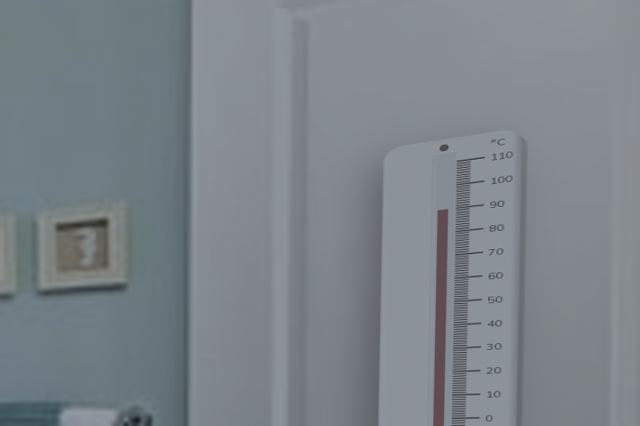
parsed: 90 °C
